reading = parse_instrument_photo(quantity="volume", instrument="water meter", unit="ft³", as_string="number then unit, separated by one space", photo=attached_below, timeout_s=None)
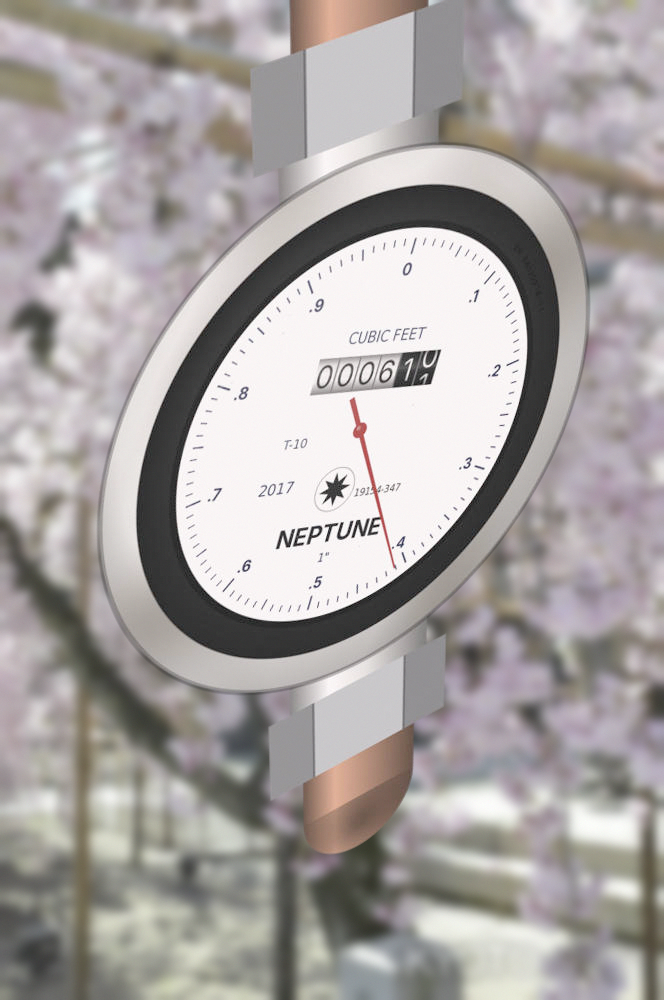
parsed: 610.41 ft³
